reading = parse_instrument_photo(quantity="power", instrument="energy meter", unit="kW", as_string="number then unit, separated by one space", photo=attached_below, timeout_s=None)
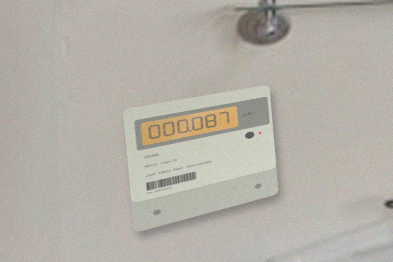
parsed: 0.087 kW
